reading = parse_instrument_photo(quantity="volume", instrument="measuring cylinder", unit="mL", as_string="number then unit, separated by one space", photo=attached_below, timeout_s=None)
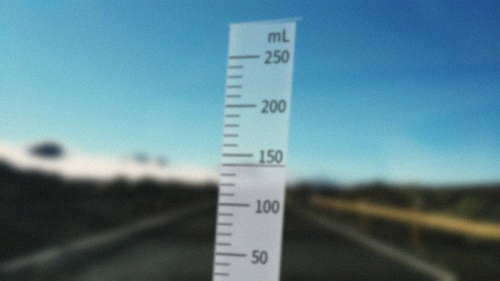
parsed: 140 mL
